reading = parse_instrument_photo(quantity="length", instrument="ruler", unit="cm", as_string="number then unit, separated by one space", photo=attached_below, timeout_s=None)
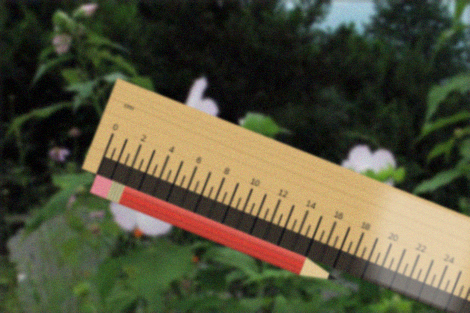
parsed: 17.5 cm
